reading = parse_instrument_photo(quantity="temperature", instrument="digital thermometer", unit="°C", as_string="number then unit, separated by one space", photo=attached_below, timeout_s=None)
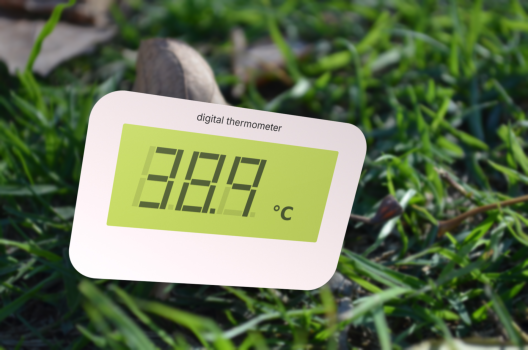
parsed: 38.9 °C
